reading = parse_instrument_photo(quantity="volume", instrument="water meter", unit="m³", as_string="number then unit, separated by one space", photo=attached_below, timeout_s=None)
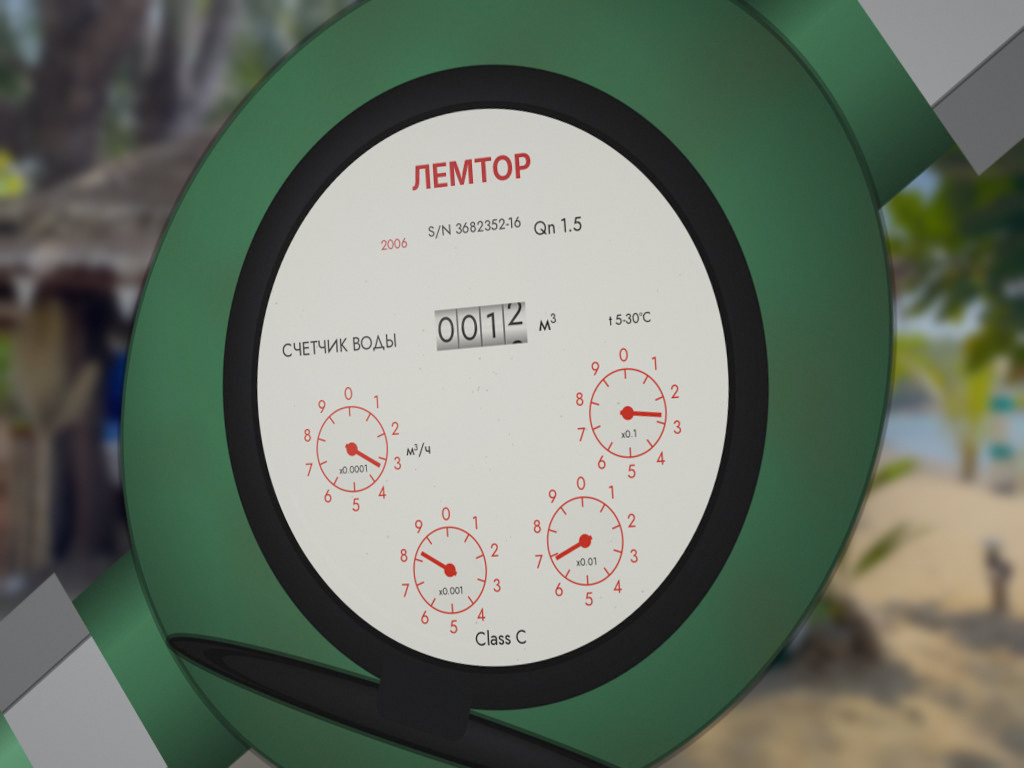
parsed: 12.2683 m³
